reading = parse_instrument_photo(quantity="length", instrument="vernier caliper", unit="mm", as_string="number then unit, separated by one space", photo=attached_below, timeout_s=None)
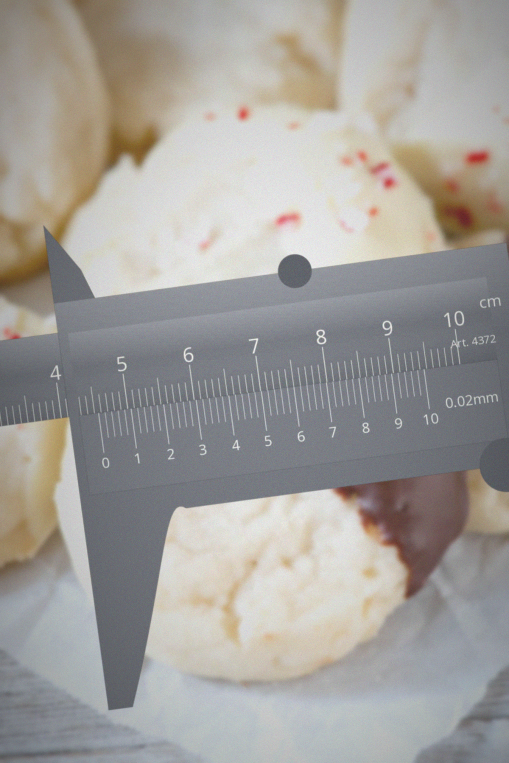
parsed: 45.6 mm
